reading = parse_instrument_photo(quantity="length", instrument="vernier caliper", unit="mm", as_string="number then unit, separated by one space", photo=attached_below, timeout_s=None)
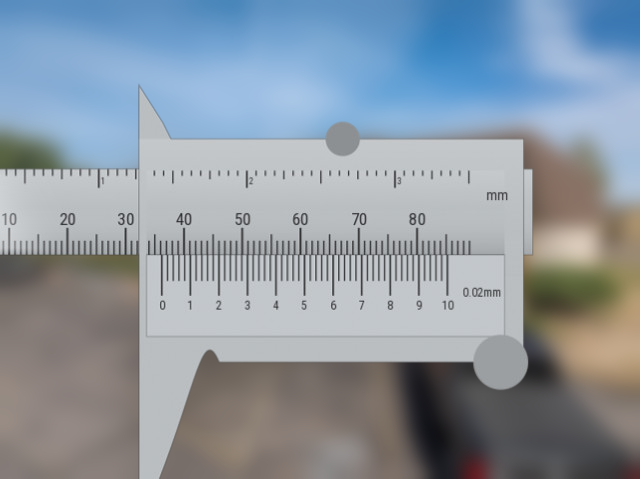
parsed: 36.2 mm
